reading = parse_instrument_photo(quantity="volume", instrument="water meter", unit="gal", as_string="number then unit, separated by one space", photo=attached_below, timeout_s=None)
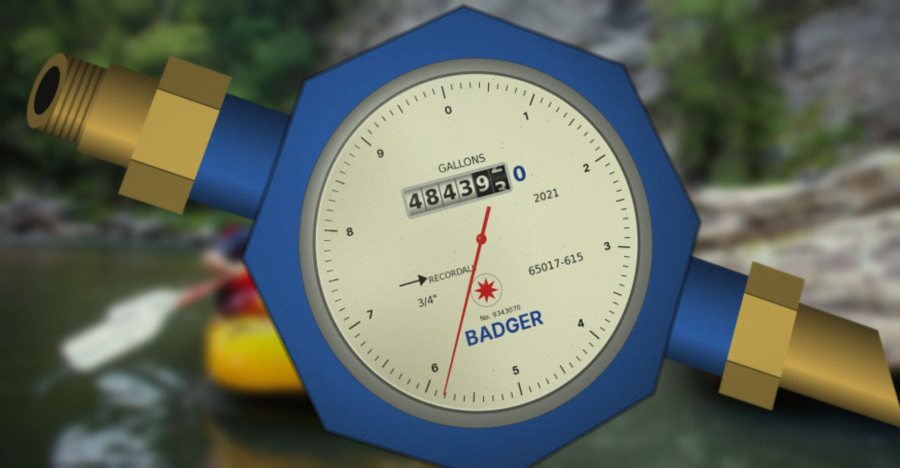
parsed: 4843925.8 gal
